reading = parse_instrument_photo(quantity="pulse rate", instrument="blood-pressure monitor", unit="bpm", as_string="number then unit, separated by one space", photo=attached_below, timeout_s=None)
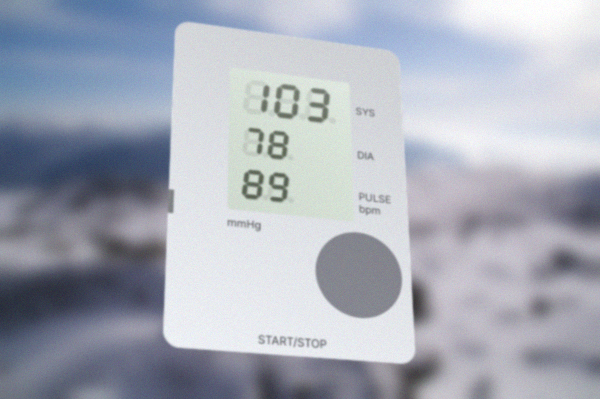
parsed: 89 bpm
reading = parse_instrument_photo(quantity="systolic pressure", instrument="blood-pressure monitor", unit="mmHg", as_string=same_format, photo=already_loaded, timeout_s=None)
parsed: 103 mmHg
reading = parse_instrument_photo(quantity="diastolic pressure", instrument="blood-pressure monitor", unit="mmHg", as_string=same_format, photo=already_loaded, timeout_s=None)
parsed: 78 mmHg
